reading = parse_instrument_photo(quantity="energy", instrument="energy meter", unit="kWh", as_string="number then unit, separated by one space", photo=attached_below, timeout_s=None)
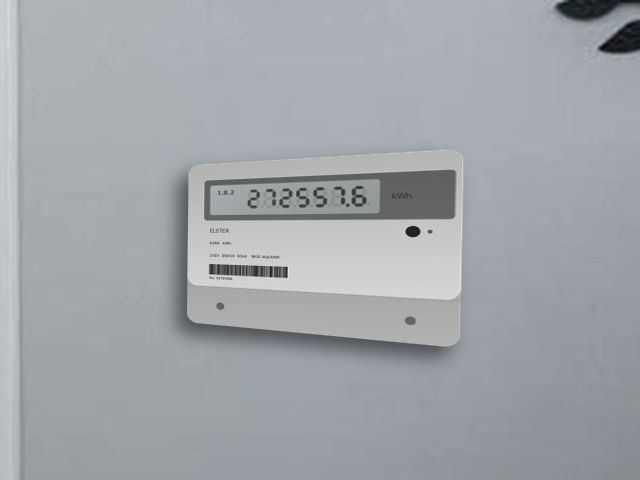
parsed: 272557.6 kWh
